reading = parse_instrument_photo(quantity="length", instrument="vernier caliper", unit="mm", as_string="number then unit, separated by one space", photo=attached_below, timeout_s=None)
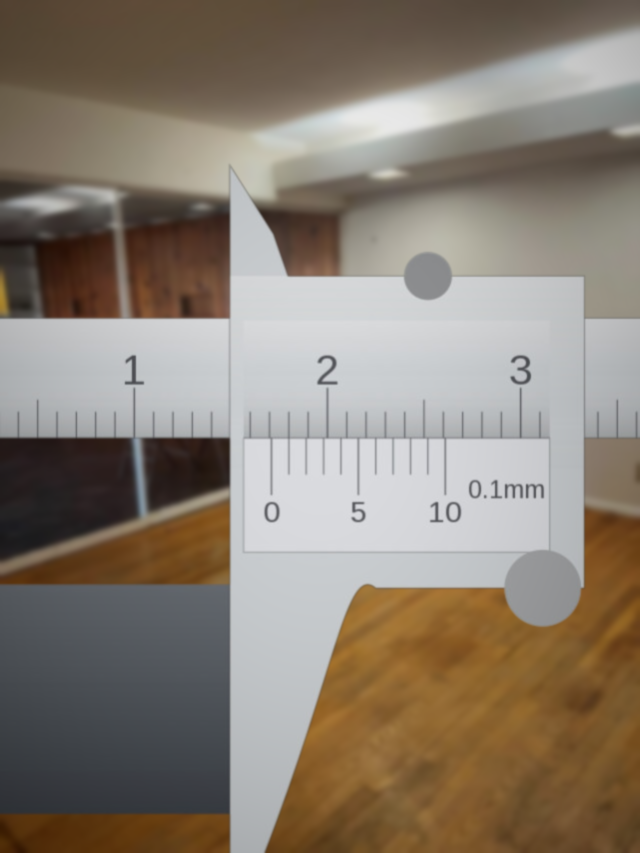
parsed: 17.1 mm
